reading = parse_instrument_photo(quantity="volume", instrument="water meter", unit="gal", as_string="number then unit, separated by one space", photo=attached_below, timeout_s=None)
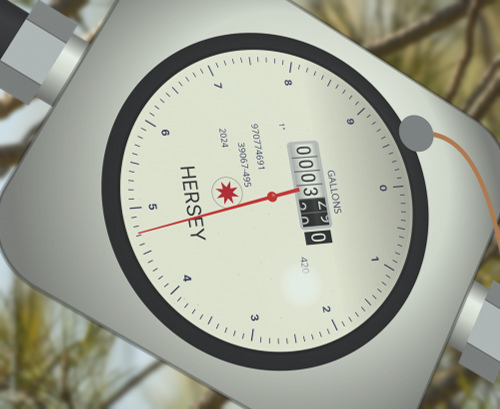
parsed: 3294.7 gal
